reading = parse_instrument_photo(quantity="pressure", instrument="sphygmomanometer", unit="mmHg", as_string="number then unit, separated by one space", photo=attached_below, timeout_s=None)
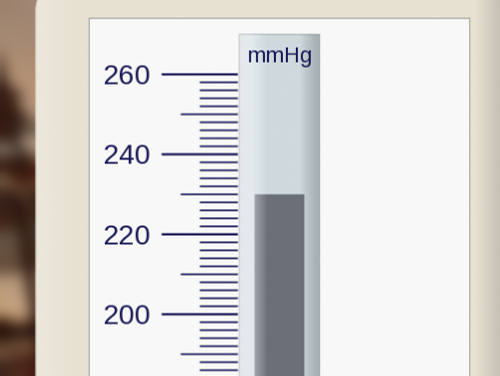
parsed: 230 mmHg
